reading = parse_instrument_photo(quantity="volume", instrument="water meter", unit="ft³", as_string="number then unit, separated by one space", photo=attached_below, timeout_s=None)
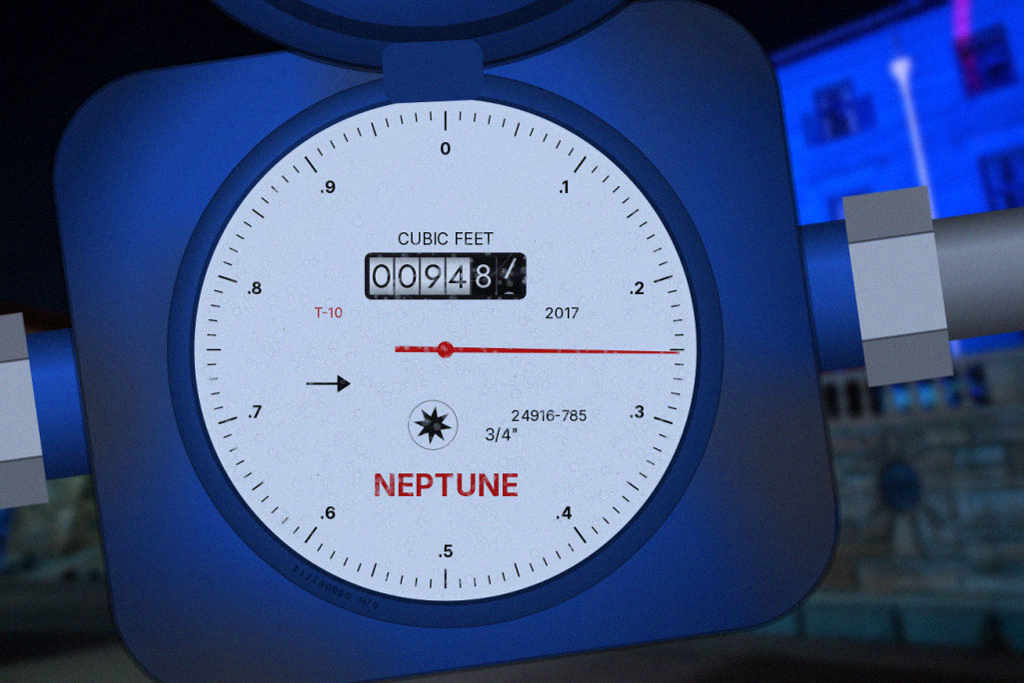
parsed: 9487.25 ft³
